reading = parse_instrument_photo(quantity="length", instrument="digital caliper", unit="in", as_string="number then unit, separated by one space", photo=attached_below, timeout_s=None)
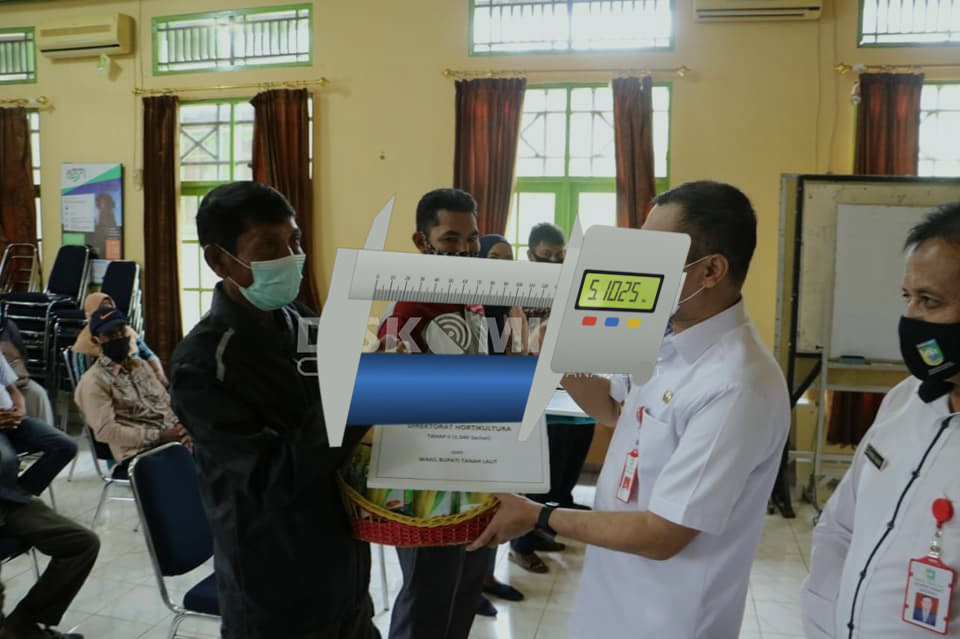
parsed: 5.1025 in
